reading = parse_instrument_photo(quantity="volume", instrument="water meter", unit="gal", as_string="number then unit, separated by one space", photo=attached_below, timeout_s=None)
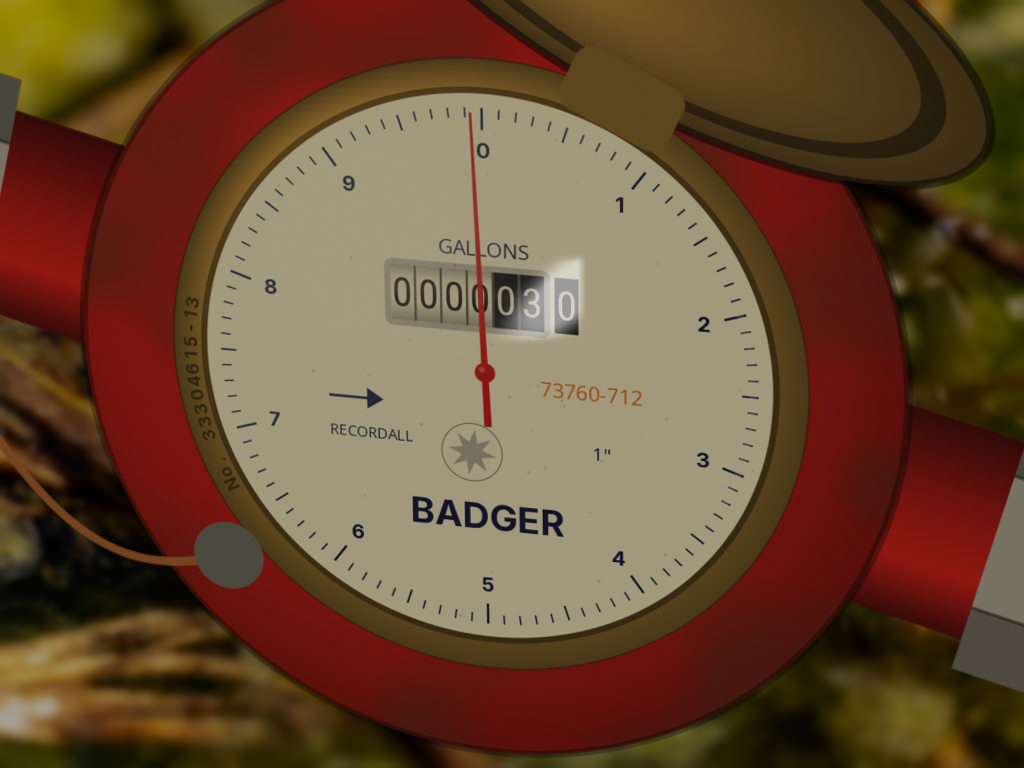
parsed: 29.9 gal
